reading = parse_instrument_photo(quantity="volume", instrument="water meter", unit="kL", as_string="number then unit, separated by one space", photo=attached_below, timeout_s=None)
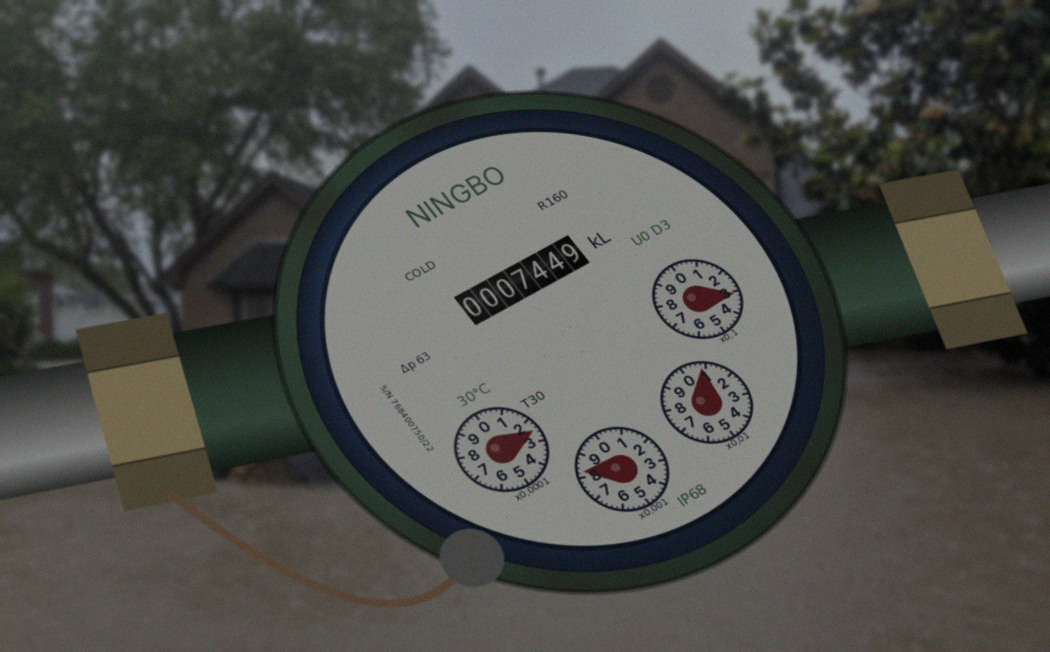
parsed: 7449.3082 kL
